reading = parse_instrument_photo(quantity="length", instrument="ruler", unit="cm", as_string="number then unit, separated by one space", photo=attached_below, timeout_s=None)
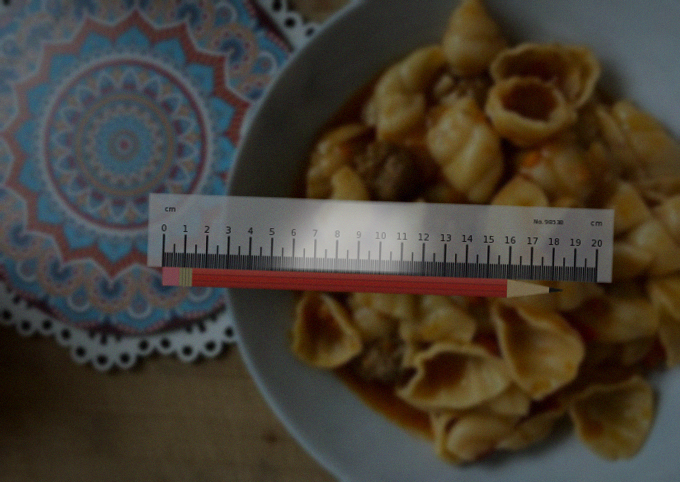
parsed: 18.5 cm
